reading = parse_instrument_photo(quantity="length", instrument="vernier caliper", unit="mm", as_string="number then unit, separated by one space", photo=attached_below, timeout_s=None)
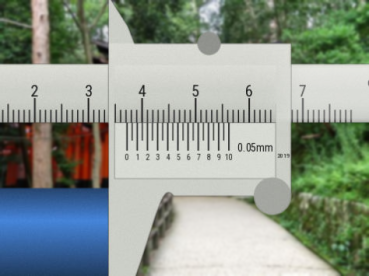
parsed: 37.2 mm
